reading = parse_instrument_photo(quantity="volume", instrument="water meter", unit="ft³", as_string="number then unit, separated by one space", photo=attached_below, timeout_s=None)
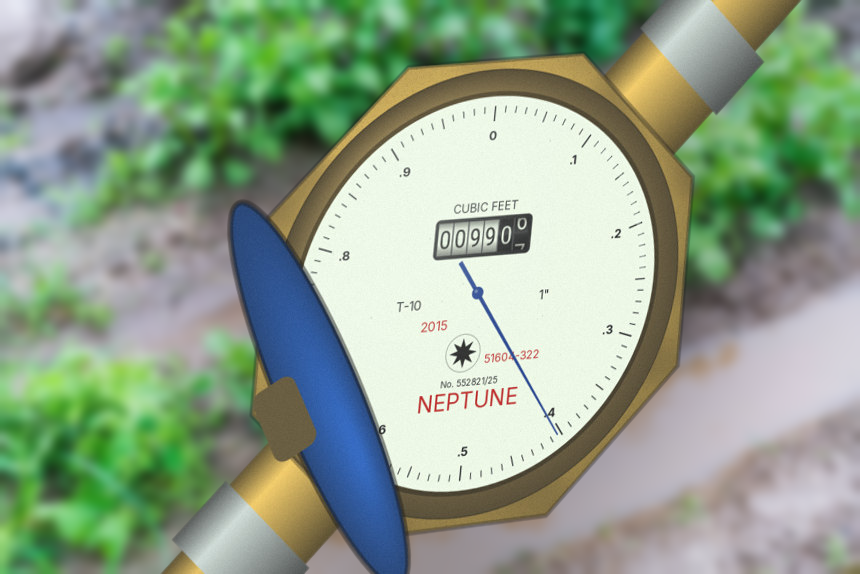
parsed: 9906.40 ft³
